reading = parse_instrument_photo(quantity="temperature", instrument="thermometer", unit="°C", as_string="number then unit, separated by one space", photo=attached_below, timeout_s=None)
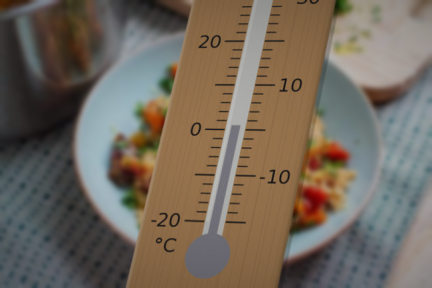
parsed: 1 °C
